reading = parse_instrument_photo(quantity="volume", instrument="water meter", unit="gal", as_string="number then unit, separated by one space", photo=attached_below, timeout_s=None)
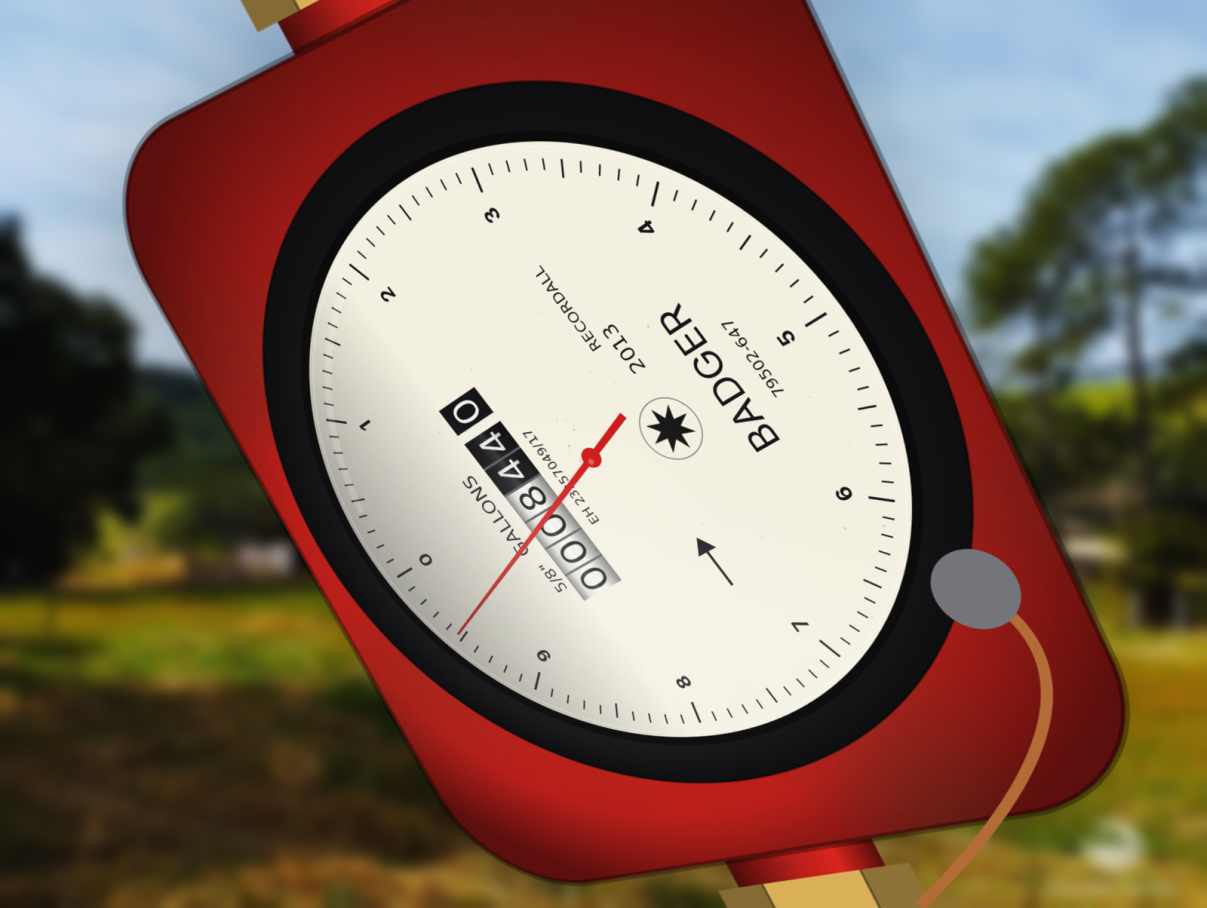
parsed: 8439.5 gal
